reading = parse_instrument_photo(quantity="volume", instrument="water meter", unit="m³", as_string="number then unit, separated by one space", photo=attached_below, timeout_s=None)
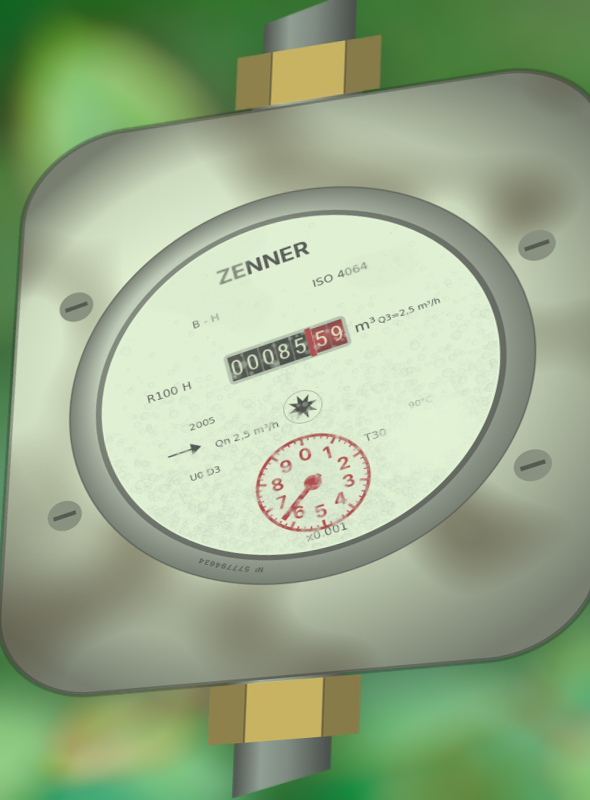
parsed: 85.596 m³
